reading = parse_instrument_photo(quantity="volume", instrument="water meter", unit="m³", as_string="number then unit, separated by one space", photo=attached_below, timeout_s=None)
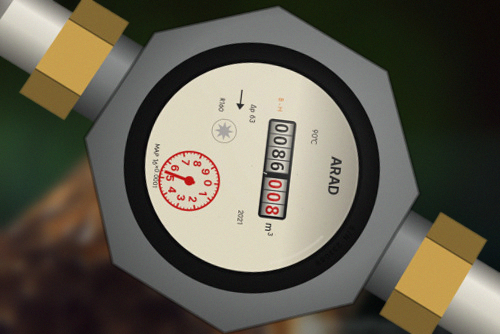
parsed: 86.0085 m³
